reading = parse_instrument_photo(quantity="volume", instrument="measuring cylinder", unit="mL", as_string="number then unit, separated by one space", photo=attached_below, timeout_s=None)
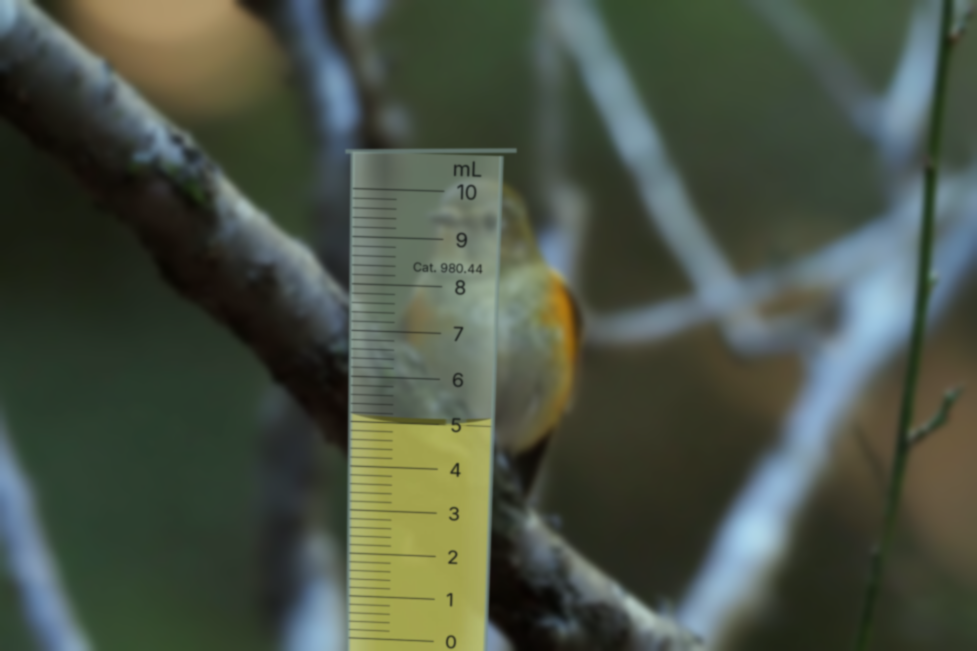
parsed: 5 mL
